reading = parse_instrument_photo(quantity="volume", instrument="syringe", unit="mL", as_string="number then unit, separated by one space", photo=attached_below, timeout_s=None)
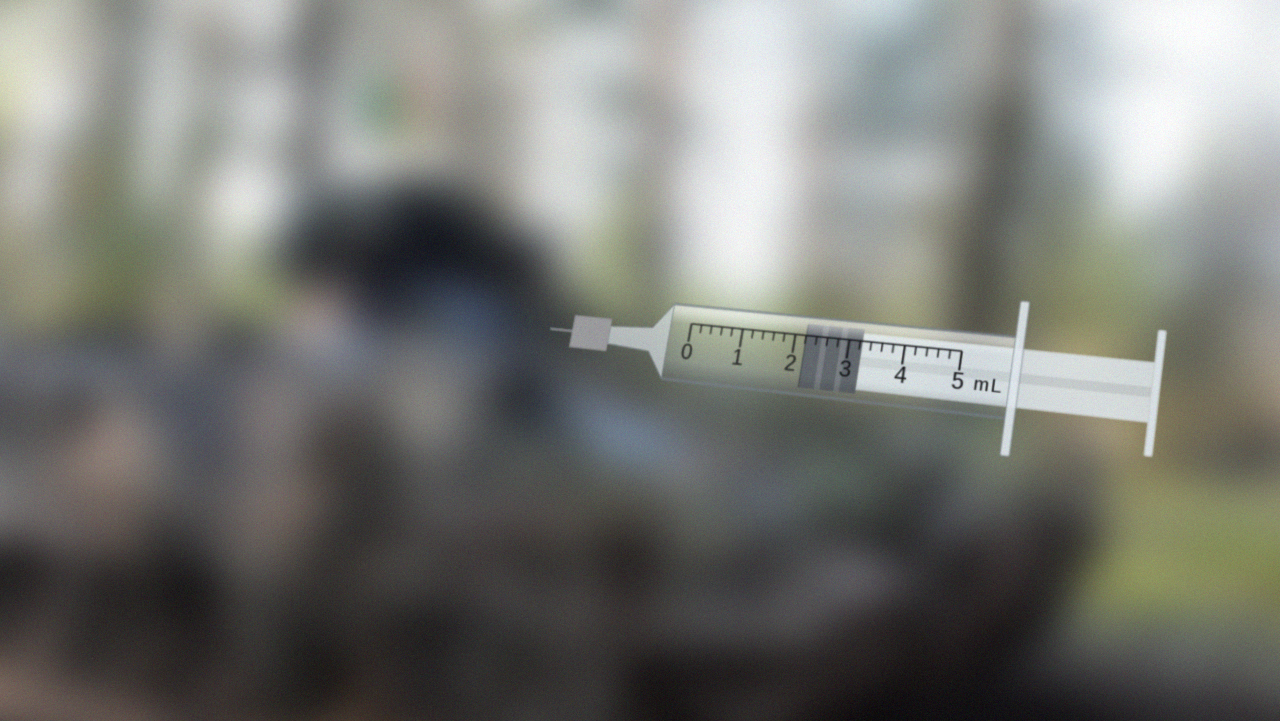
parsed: 2.2 mL
